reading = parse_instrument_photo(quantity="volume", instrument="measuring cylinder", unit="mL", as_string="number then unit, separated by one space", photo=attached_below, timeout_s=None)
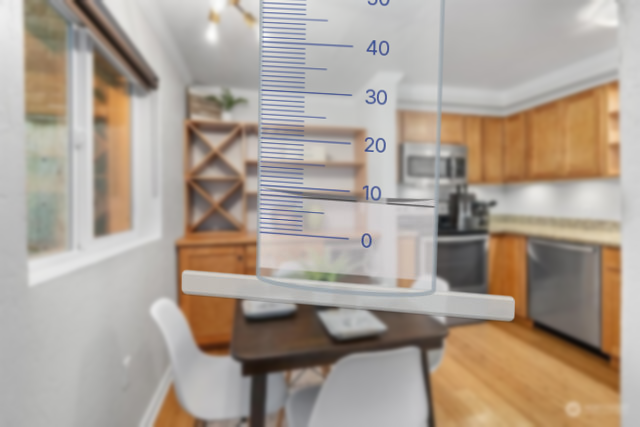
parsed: 8 mL
